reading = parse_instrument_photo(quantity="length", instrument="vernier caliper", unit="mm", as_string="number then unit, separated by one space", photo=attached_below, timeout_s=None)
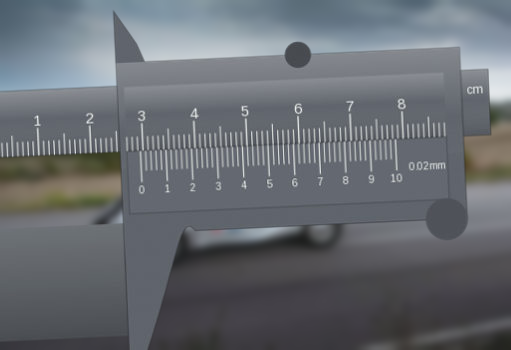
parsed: 29.5 mm
